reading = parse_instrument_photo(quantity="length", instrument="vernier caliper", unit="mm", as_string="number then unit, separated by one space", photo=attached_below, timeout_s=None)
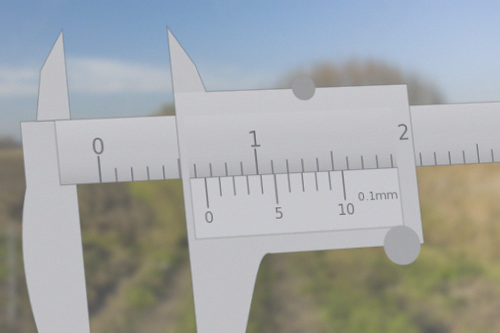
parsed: 6.6 mm
